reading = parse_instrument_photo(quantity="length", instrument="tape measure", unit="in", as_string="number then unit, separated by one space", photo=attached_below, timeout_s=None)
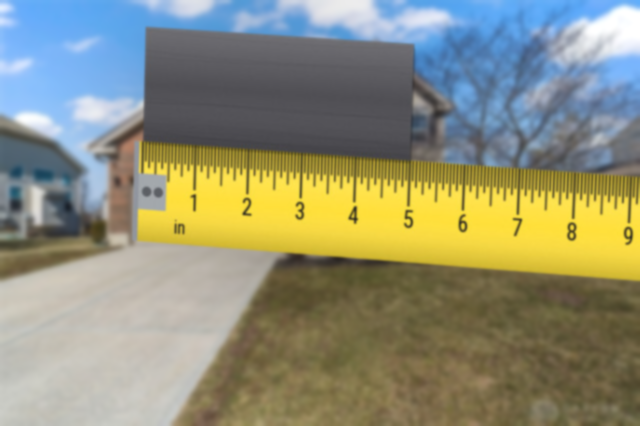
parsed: 5 in
